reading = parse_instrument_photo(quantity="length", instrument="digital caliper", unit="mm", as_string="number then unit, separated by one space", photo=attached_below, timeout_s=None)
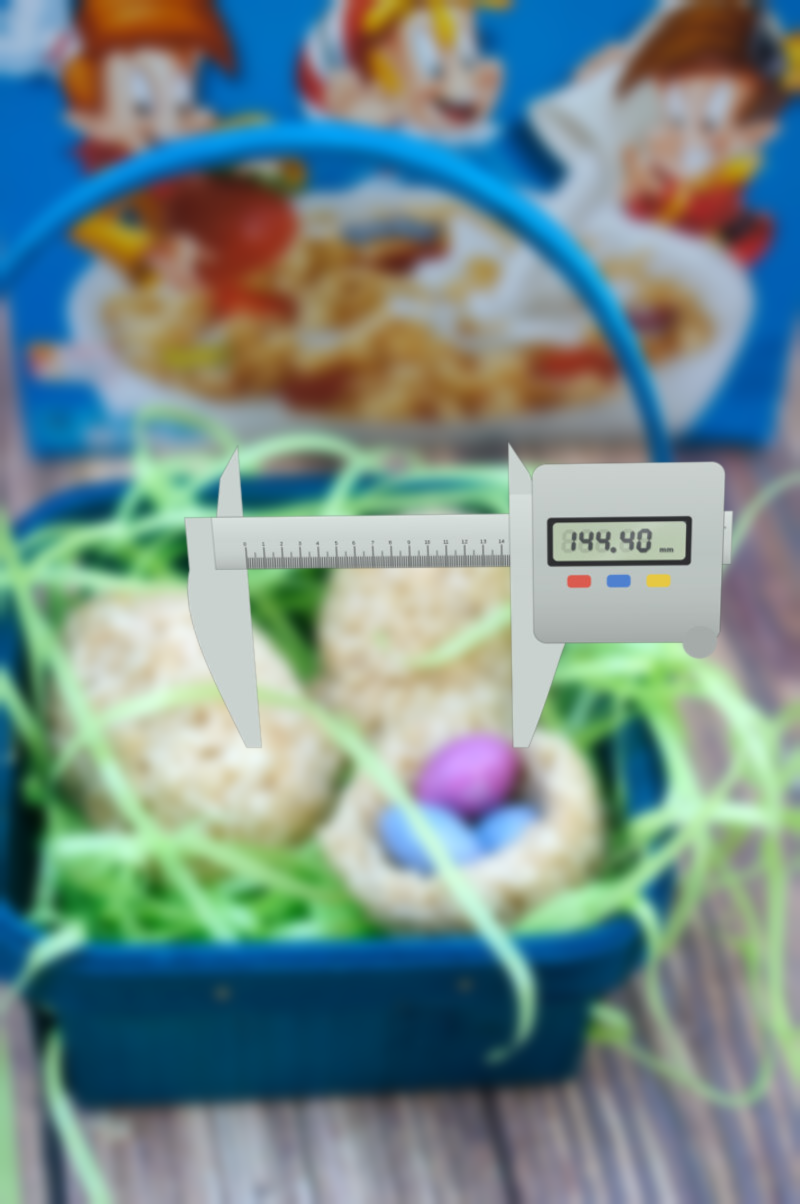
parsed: 144.40 mm
